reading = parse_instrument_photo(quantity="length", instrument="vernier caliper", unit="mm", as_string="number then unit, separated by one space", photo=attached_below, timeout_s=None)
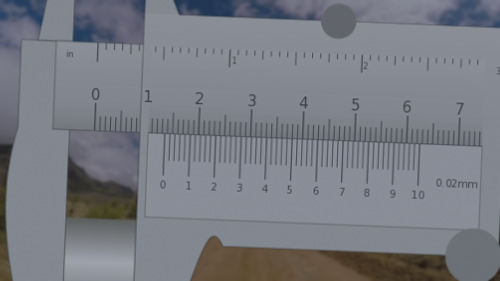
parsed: 13.5 mm
